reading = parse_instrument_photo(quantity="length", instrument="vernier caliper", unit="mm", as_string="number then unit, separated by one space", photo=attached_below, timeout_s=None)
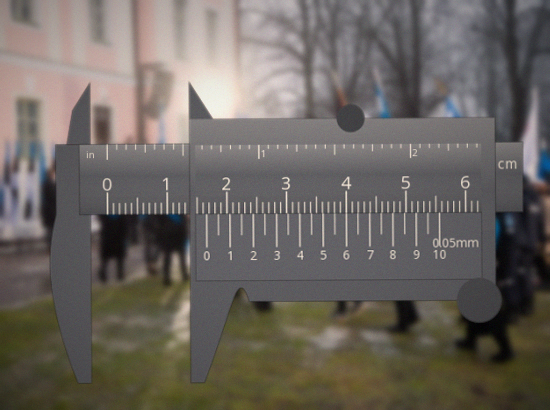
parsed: 16.6 mm
